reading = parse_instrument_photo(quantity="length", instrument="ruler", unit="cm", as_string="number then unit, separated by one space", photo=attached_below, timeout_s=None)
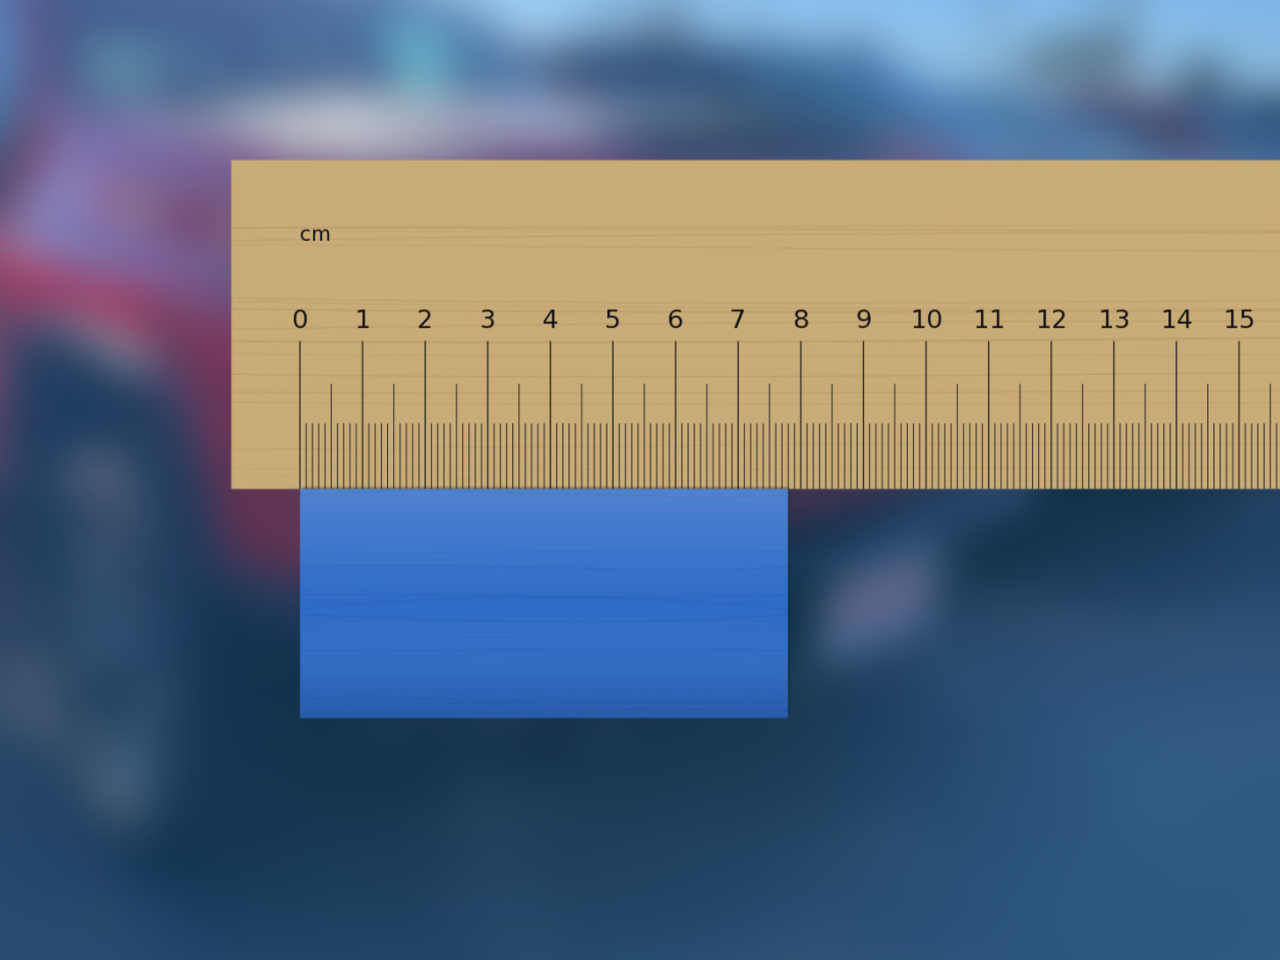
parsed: 7.8 cm
